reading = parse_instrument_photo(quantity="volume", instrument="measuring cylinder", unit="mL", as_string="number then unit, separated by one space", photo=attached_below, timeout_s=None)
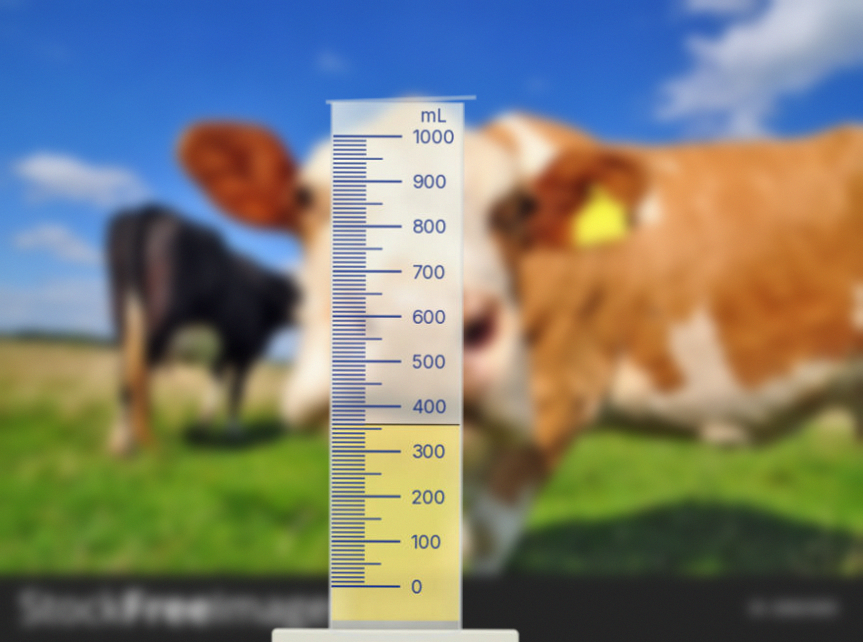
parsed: 360 mL
